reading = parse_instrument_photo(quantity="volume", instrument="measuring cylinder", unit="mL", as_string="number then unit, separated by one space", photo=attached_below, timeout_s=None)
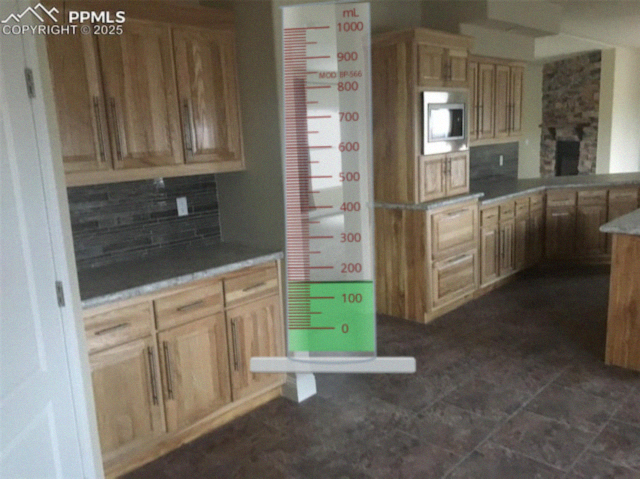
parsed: 150 mL
